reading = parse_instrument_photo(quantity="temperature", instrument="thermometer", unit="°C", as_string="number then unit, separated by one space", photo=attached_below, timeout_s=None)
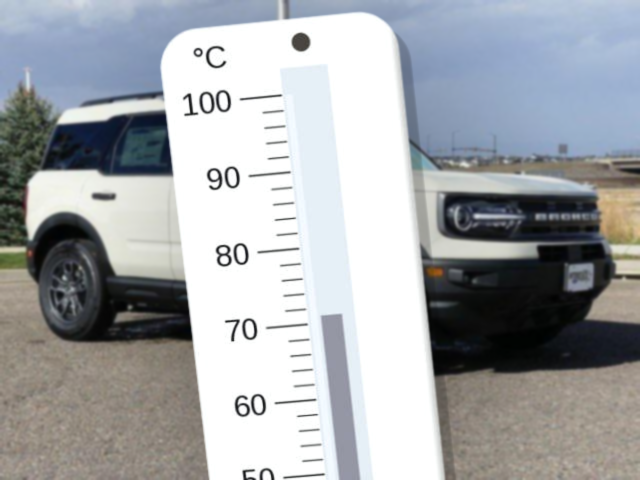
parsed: 71 °C
